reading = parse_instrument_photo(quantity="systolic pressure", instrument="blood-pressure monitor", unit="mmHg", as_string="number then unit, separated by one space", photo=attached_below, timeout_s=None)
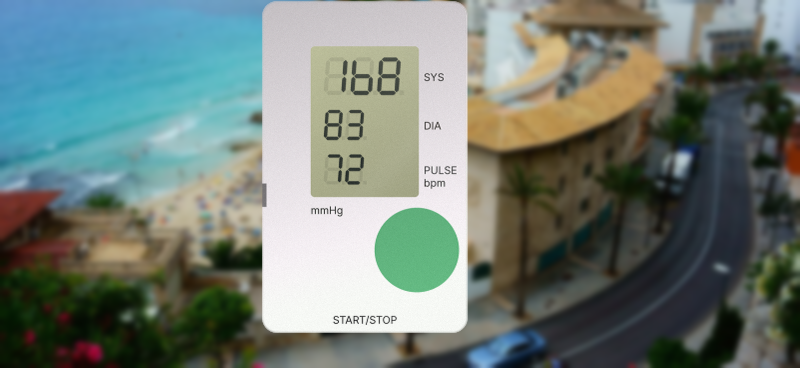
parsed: 168 mmHg
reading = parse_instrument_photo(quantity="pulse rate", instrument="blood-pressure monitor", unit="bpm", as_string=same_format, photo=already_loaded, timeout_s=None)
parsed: 72 bpm
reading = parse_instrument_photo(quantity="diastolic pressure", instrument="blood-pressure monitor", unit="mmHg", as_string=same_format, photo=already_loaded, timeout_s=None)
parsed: 83 mmHg
